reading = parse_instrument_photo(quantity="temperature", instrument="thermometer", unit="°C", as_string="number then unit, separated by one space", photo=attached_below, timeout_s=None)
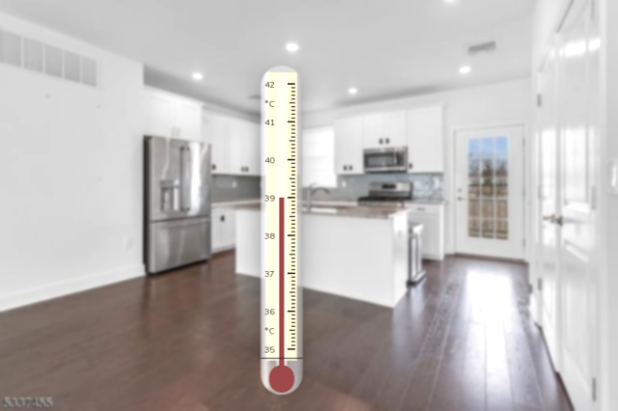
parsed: 39 °C
